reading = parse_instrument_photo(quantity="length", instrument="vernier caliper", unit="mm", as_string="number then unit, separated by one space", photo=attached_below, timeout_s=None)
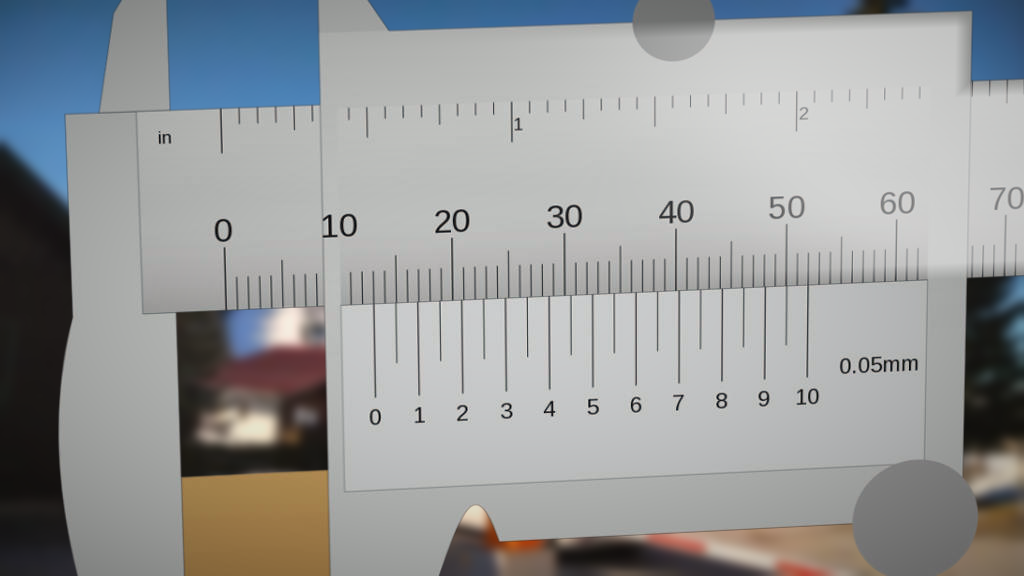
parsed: 13.0 mm
